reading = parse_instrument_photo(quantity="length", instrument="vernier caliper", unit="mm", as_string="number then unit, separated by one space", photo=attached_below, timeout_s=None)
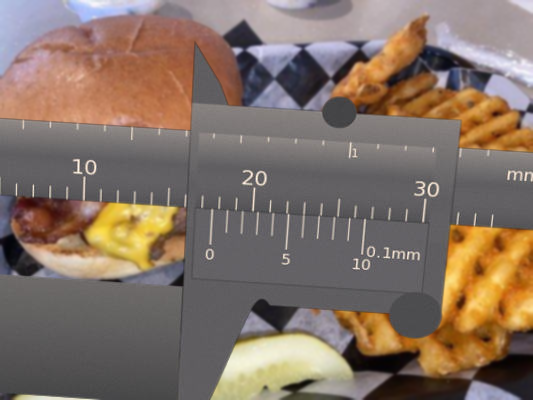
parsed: 17.6 mm
